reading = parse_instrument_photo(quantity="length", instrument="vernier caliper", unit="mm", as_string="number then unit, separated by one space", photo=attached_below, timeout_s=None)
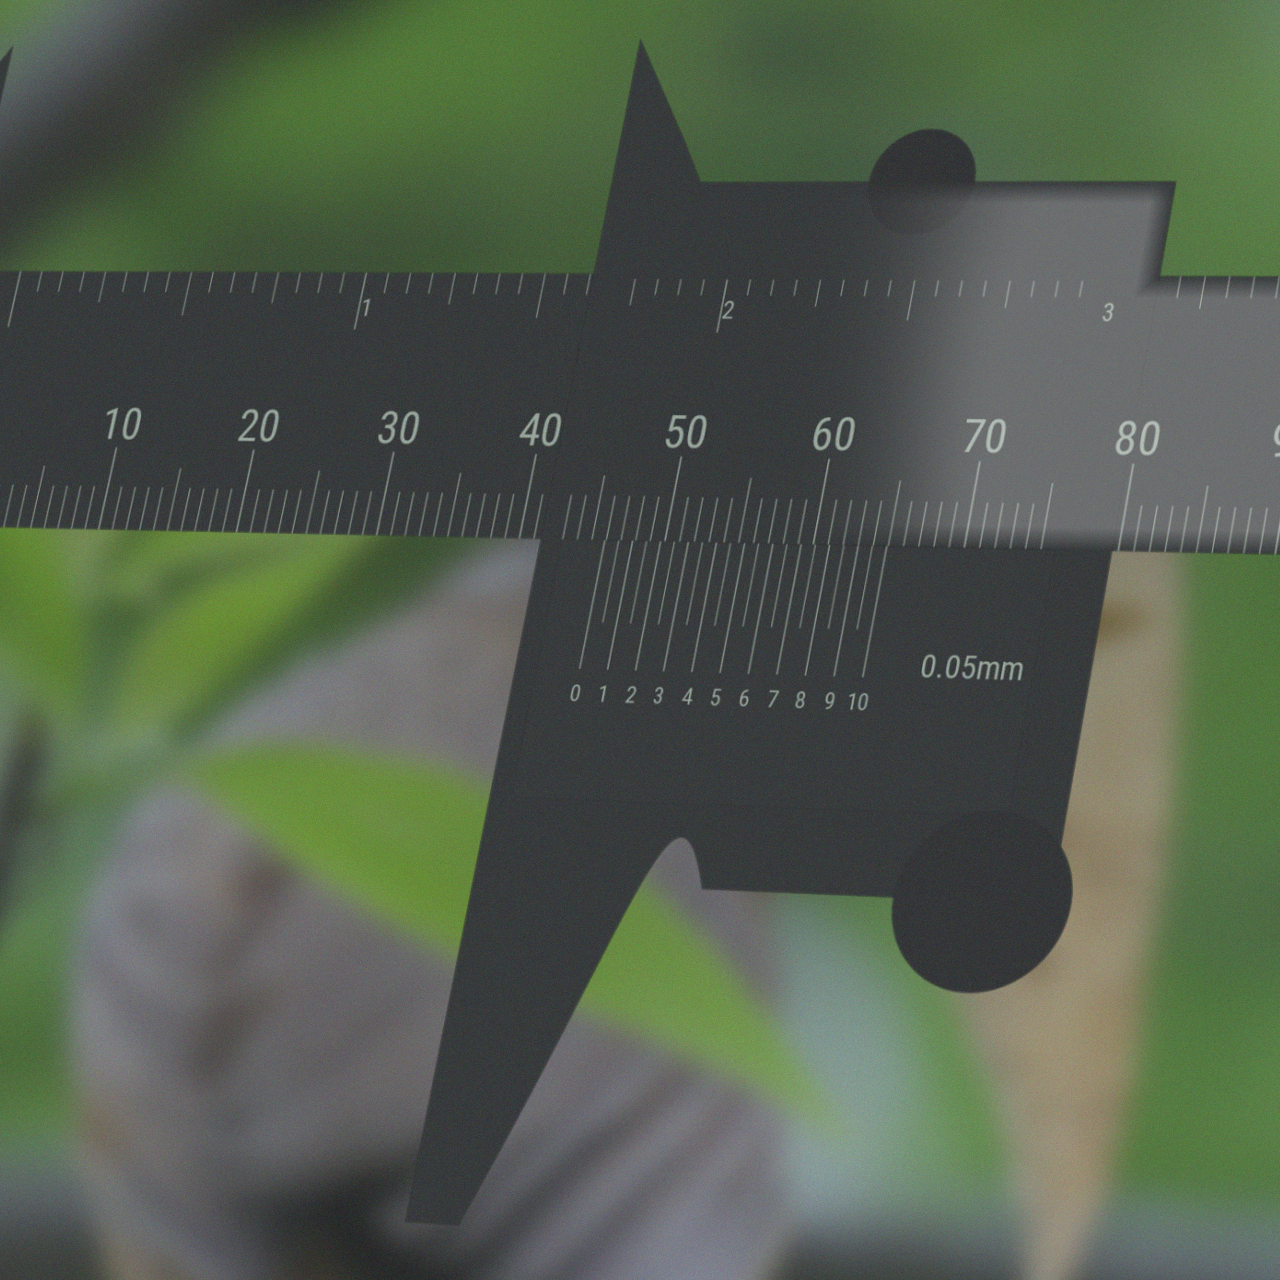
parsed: 45.9 mm
